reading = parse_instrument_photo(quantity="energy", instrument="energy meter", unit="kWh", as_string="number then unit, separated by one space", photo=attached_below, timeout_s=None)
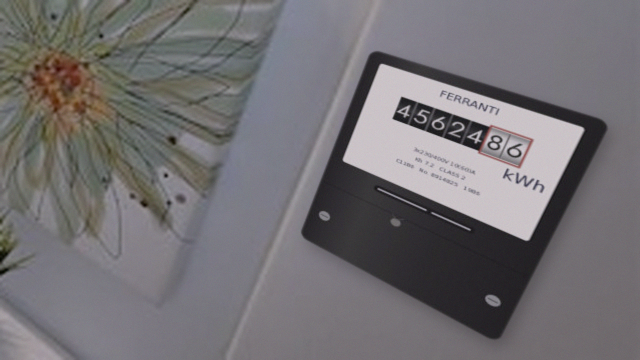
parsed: 45624.86 kWh
